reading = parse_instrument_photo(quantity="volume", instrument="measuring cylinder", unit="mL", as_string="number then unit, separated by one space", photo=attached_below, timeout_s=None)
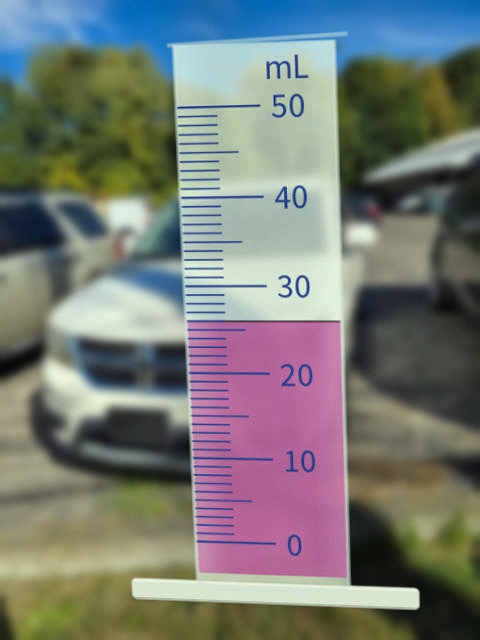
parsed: 26 mL
